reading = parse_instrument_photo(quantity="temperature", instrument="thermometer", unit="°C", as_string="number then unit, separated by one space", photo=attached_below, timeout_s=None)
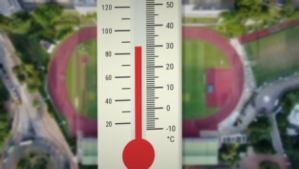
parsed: 30 °C
